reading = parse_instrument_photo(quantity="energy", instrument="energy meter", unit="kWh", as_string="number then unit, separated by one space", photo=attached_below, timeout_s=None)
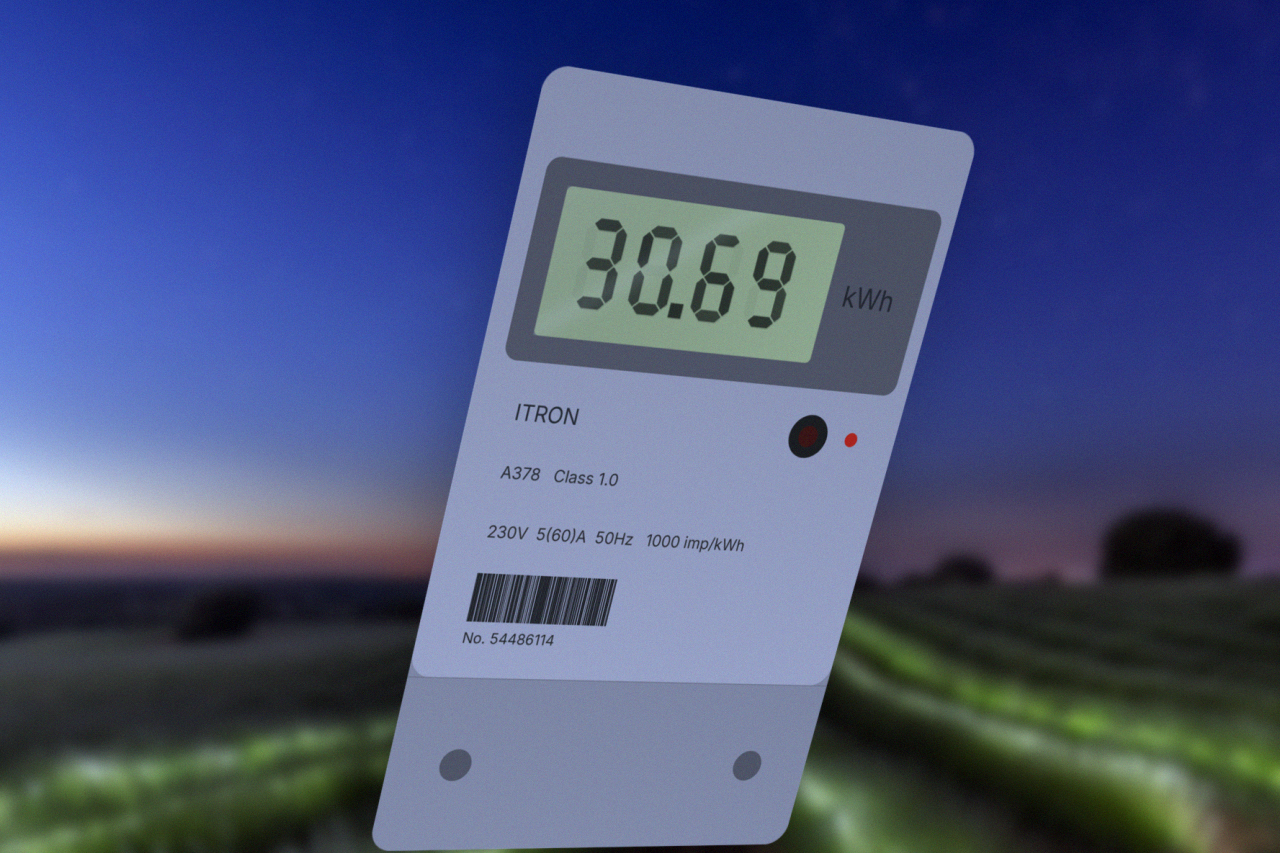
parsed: 30.69 kWh
